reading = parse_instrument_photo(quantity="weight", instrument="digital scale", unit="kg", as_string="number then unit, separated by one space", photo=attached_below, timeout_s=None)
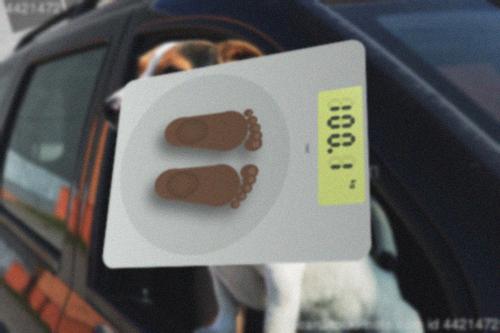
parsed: 100.1 kg
